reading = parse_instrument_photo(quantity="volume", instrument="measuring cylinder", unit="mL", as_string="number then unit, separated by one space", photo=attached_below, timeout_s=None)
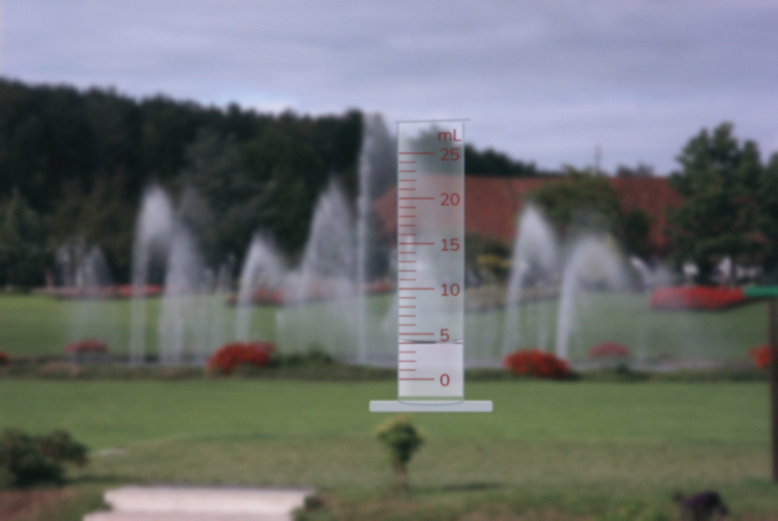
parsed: 4 mL
